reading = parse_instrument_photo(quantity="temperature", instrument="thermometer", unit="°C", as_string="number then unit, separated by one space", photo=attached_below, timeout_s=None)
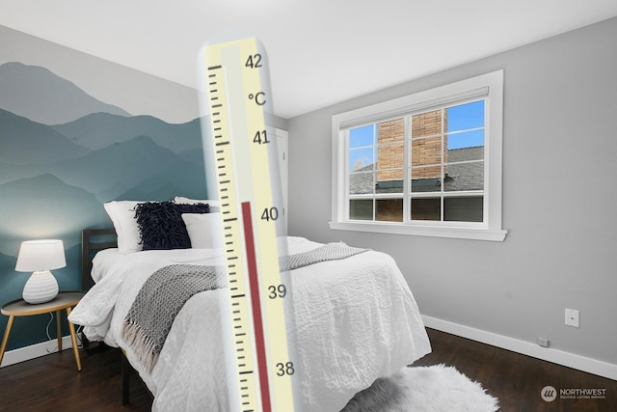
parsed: 40.2 °C
